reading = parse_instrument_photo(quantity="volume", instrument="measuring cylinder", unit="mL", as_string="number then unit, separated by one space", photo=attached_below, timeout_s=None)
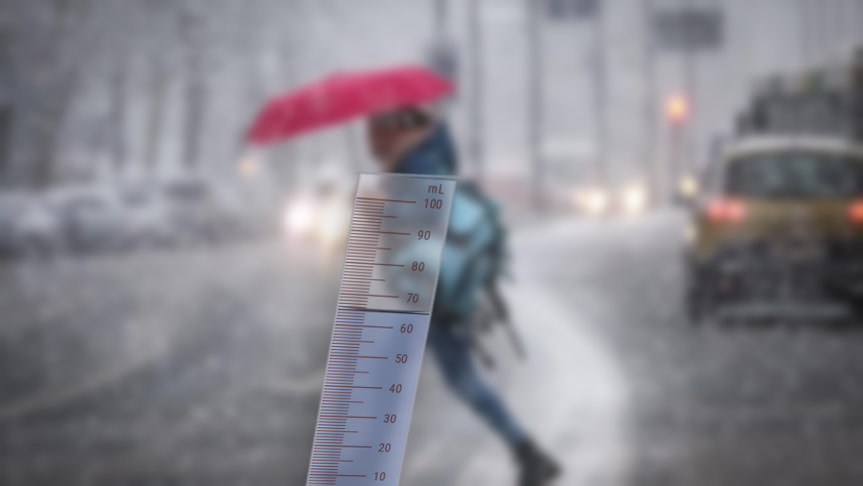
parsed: 65 mL
